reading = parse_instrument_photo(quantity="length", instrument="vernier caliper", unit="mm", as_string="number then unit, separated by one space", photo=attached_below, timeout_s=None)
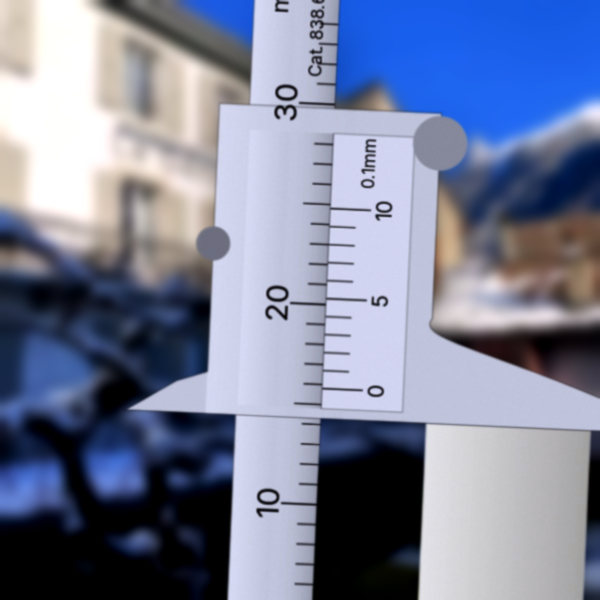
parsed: 15.8 mm
